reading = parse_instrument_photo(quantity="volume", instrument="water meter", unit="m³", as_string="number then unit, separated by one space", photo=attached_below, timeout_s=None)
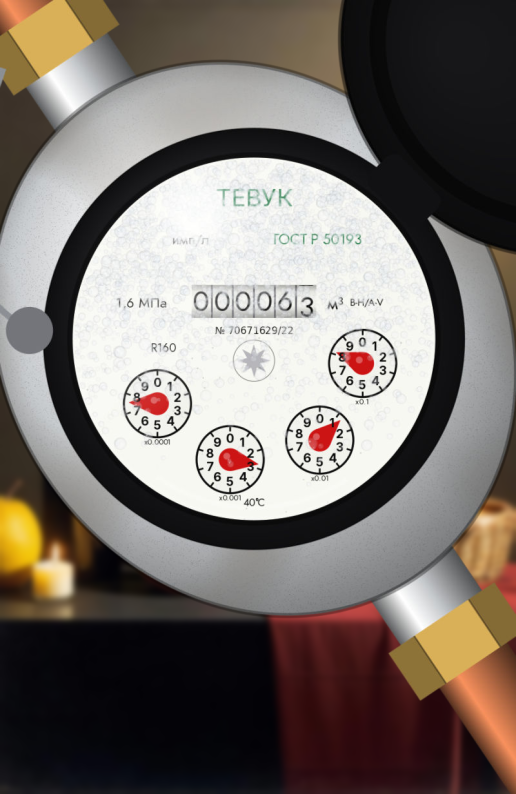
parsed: 62.8127 m³
